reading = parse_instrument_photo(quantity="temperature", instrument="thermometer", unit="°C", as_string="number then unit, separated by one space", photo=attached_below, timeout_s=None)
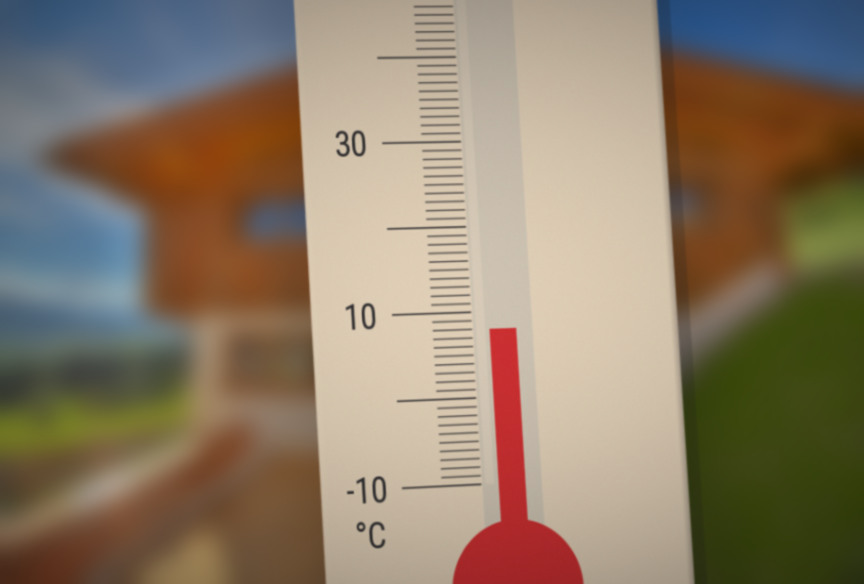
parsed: 8 °C
